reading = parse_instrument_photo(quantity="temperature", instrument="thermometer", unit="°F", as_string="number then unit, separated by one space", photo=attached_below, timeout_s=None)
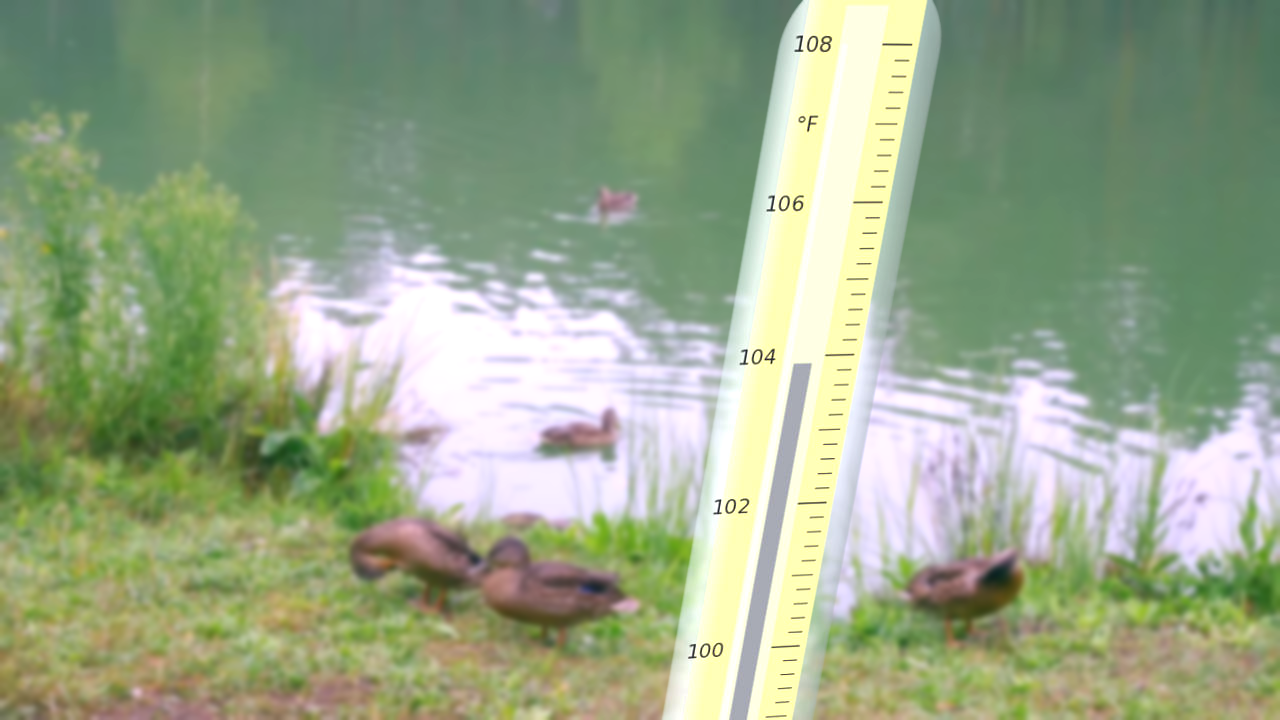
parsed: 103.9 °F
